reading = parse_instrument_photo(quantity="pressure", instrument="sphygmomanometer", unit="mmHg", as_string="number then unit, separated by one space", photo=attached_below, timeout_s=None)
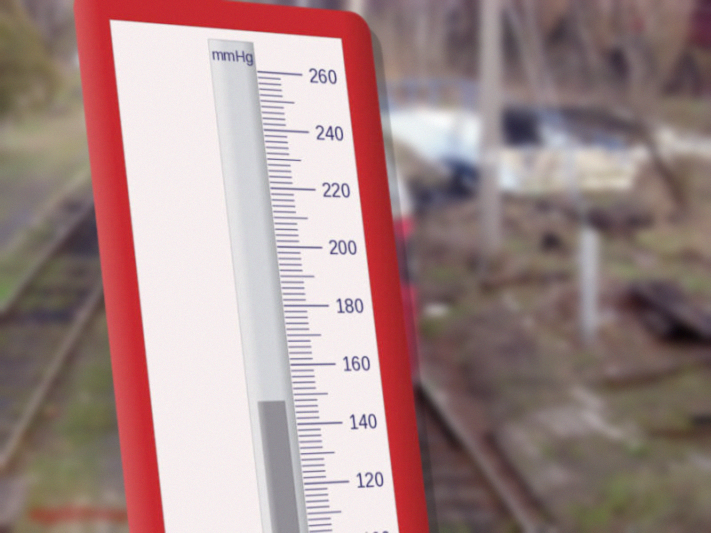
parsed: 148 mmHg
